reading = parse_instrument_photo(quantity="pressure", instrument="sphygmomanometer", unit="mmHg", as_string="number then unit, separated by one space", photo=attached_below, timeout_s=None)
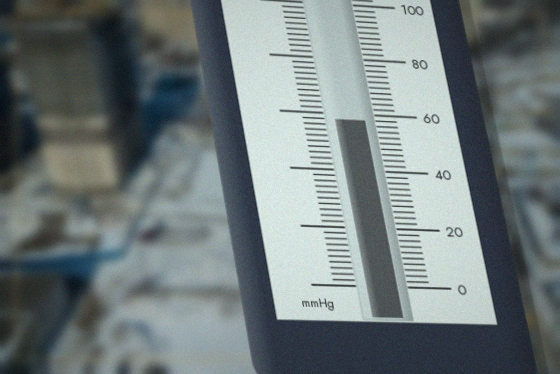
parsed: 58 mmHg
